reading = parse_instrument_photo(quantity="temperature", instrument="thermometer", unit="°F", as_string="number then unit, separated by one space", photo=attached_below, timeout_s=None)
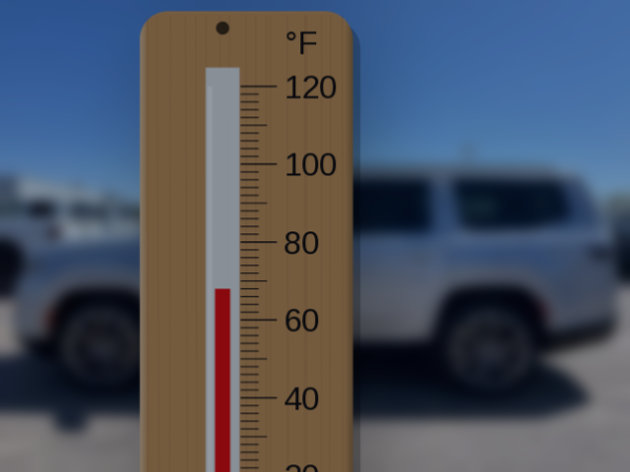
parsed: 68 °F
